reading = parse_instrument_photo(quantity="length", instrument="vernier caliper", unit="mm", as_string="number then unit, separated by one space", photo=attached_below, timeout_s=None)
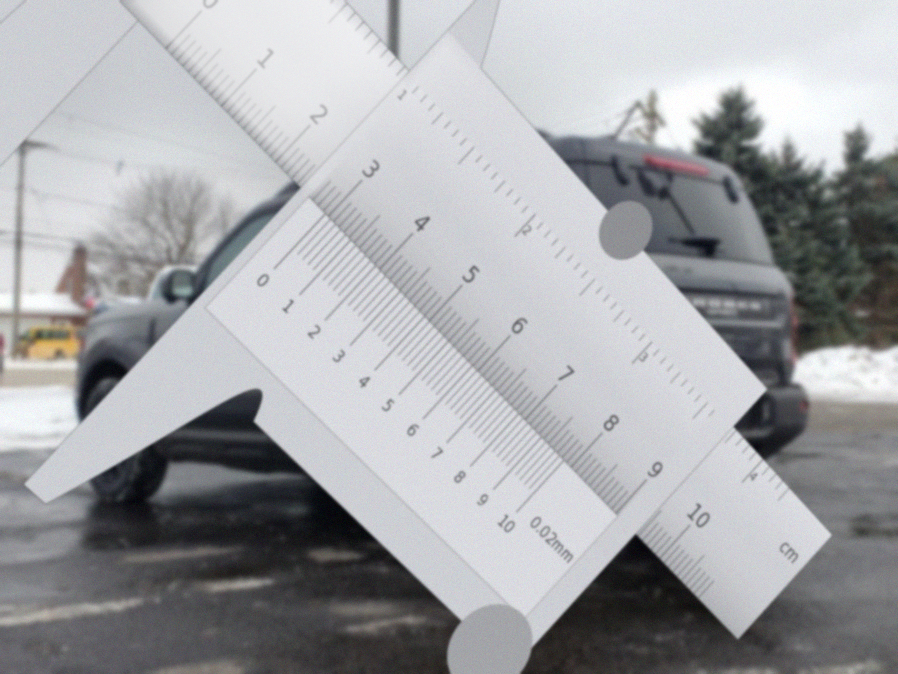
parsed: 29.5 mm
